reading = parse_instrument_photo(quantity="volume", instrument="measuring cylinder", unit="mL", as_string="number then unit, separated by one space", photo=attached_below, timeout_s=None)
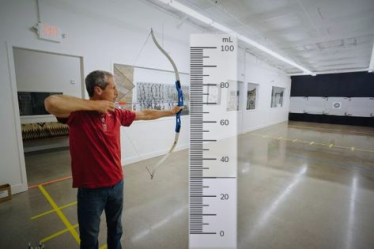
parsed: 30 mL
